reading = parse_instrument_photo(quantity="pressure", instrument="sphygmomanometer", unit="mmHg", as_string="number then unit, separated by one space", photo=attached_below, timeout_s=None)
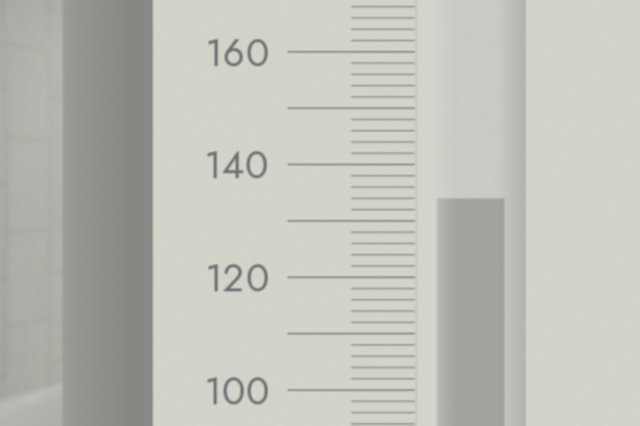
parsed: 134 mmHg
